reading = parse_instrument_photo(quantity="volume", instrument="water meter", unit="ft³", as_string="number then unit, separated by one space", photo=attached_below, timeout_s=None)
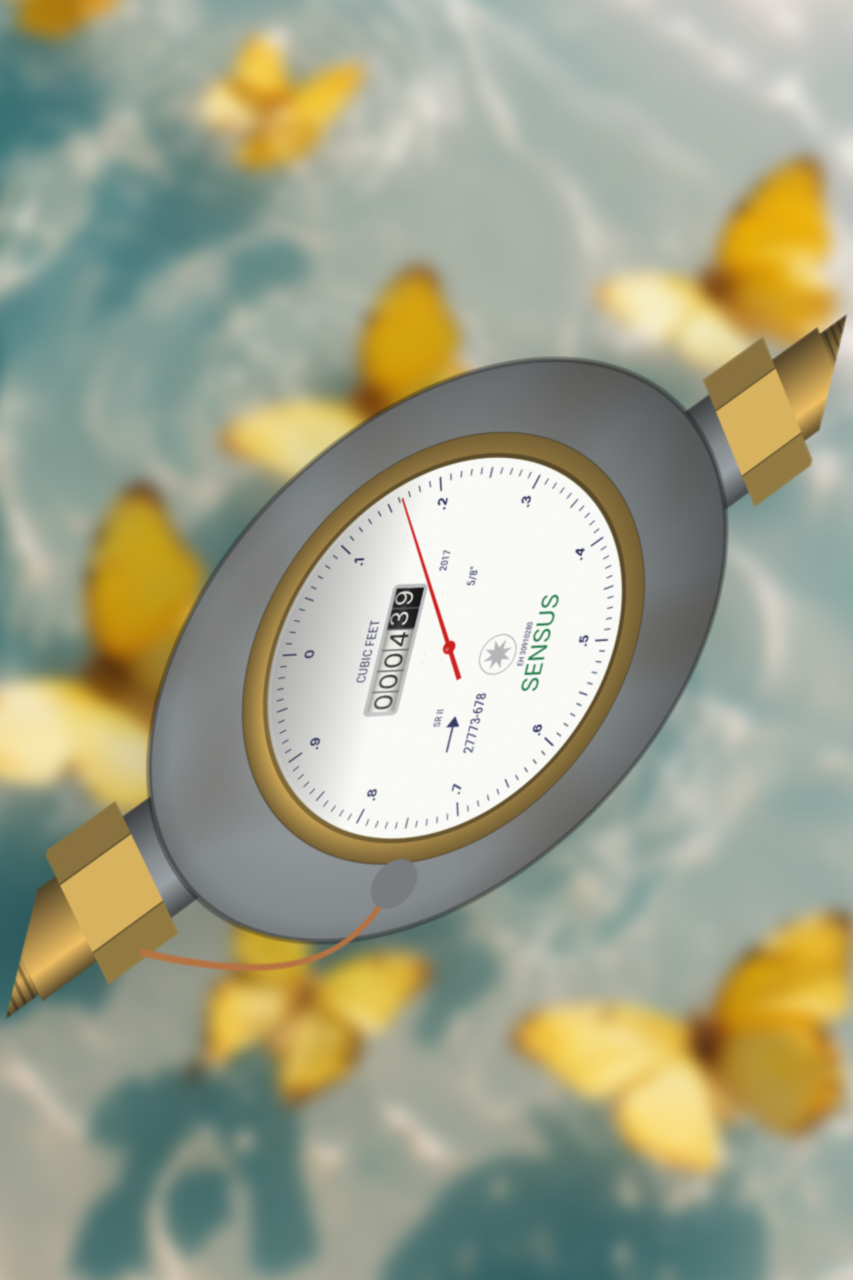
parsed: 439.16 ft³
